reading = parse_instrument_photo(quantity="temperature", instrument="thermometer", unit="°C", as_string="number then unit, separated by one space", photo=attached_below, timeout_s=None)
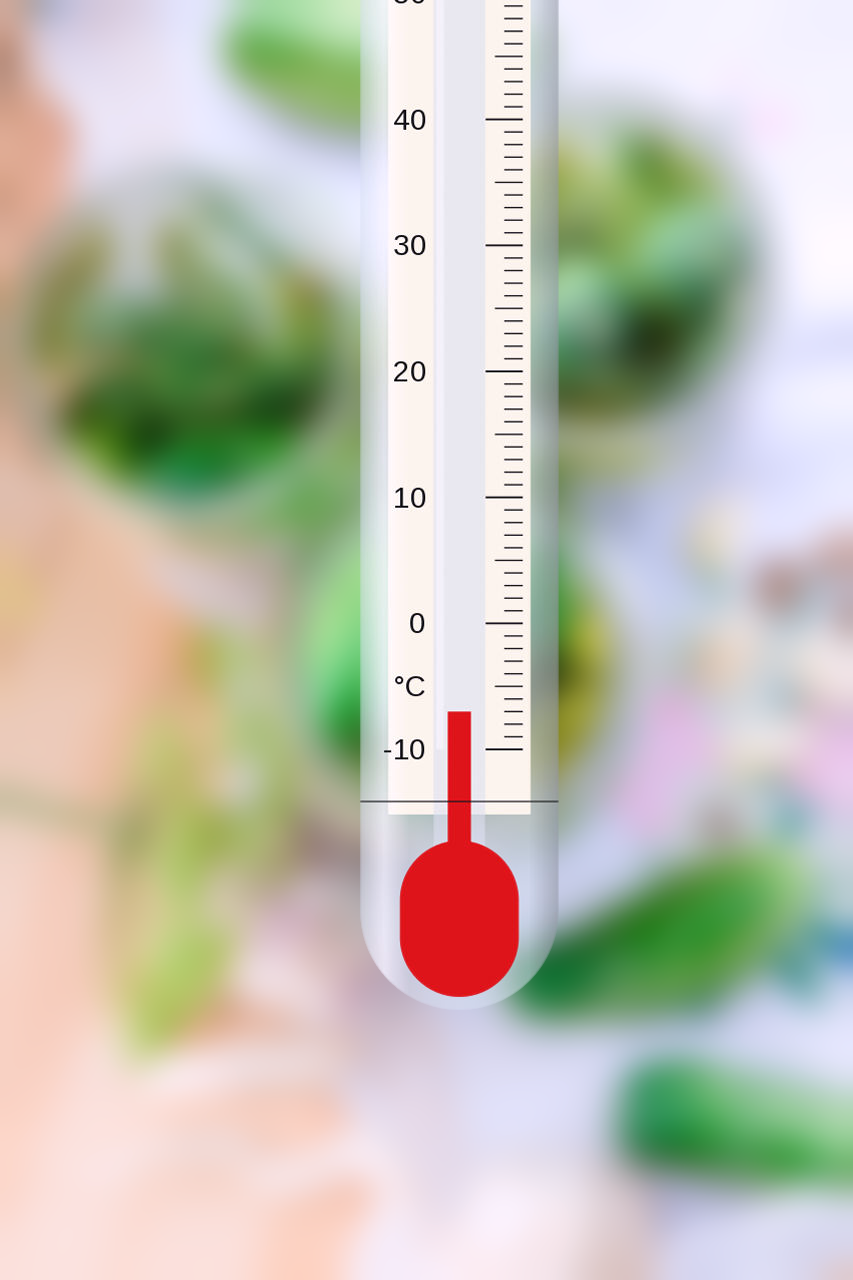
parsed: -7 °C
